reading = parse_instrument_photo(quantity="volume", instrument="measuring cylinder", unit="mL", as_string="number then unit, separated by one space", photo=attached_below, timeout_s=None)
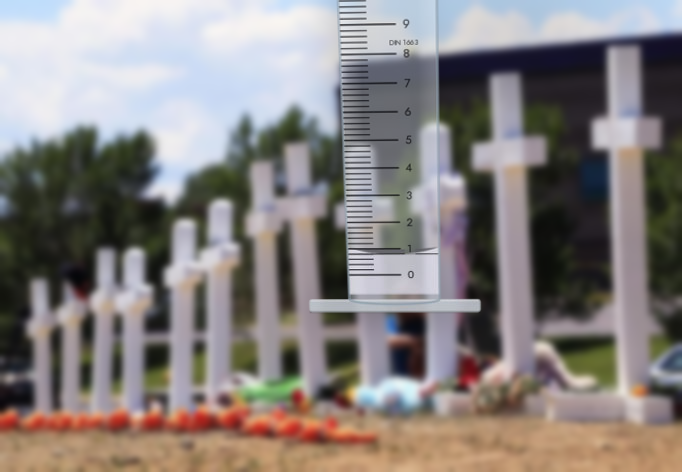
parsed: 0.8 mL
